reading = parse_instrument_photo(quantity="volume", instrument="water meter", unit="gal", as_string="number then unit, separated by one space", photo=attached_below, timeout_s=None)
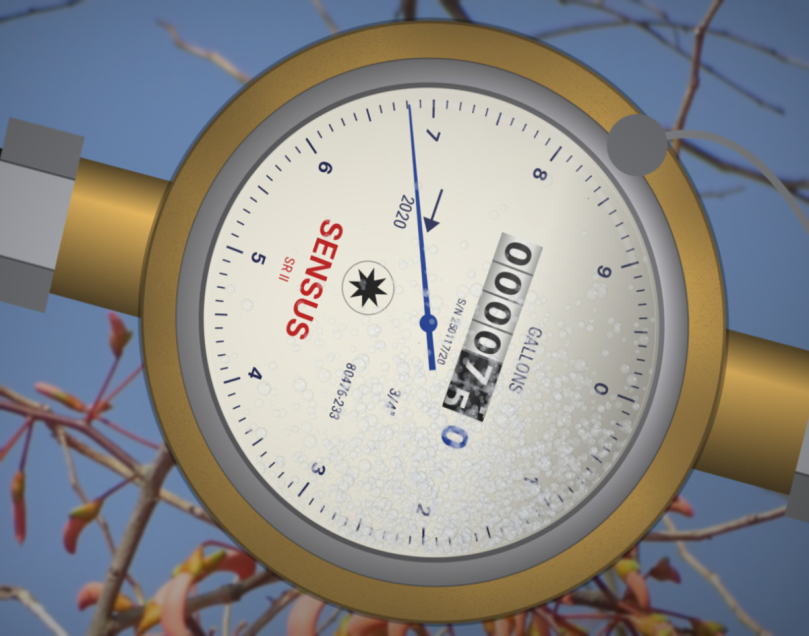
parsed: 746.8 gal
